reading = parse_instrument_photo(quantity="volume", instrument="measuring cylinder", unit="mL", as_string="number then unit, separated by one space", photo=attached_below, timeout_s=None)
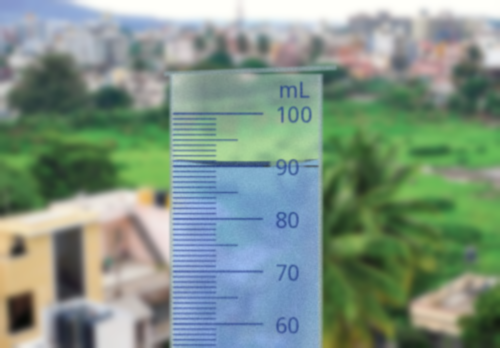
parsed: 90 mL
